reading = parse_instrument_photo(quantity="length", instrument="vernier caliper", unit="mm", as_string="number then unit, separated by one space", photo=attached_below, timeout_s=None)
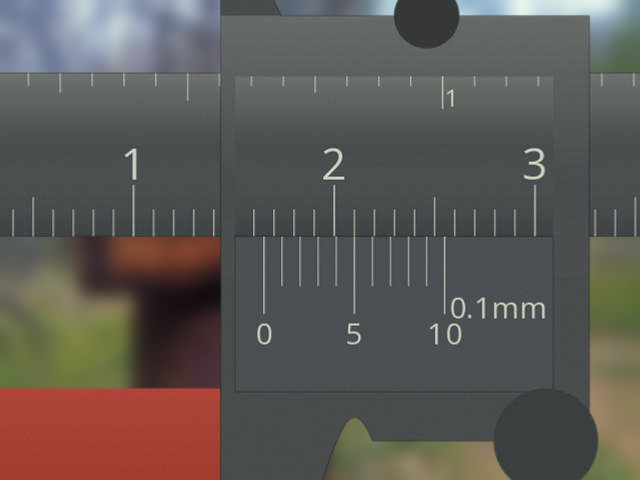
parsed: 16.5 mm
